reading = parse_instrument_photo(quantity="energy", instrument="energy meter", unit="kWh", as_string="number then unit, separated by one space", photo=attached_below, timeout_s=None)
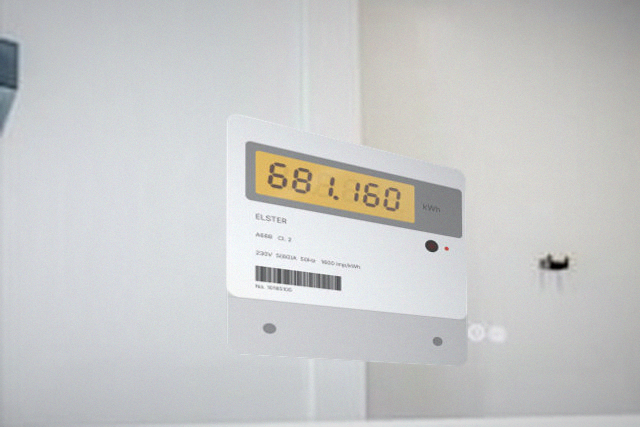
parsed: 681.160 kWh
